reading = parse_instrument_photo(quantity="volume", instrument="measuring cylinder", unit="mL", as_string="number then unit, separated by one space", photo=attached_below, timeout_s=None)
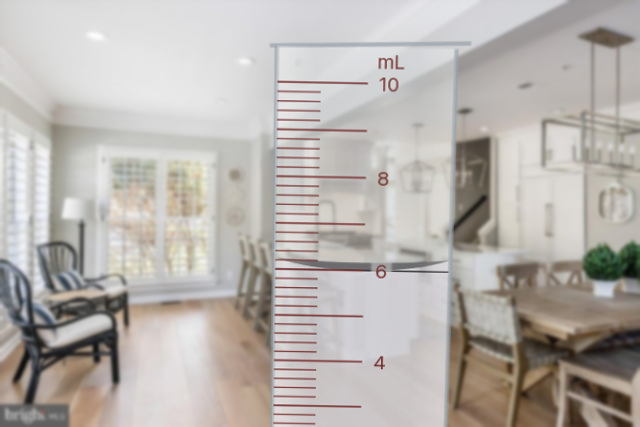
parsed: 6 mL
